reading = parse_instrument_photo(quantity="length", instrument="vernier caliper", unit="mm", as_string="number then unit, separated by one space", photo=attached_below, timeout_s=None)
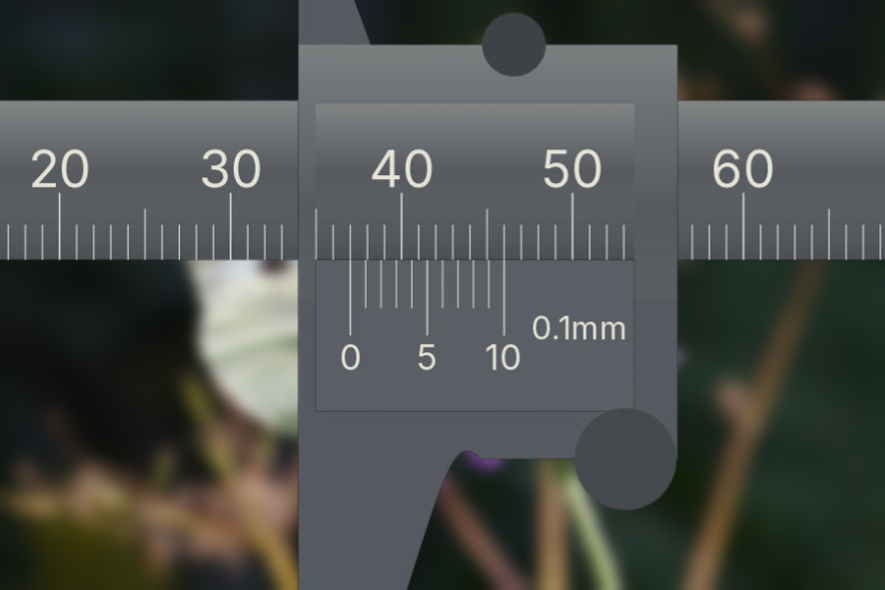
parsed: 37.0 mm
